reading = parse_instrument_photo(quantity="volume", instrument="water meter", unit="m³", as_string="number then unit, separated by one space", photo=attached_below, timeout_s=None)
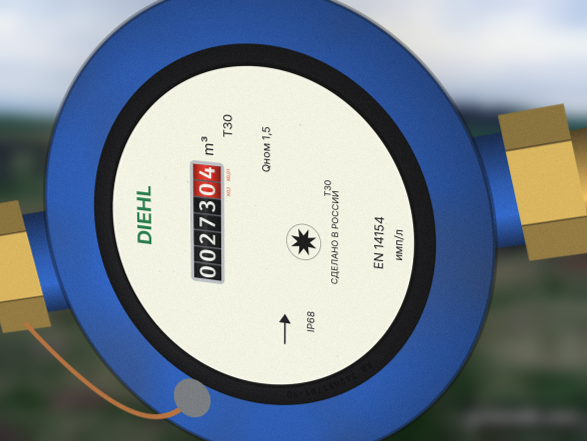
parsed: 273.04 m³
